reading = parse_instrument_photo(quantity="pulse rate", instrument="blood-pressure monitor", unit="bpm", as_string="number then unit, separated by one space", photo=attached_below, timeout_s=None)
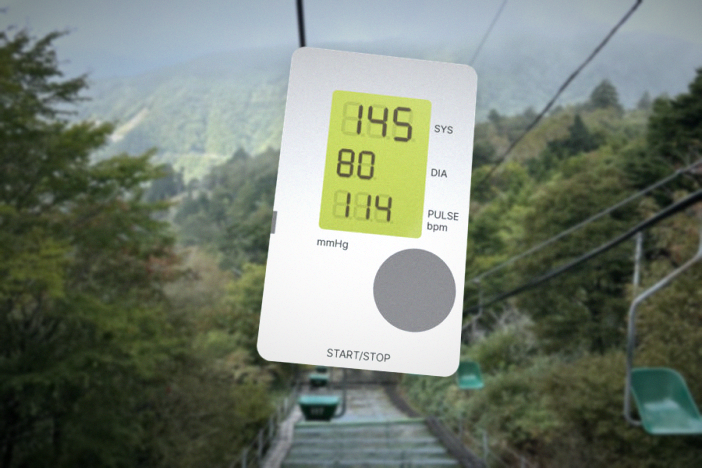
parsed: 114 bpm
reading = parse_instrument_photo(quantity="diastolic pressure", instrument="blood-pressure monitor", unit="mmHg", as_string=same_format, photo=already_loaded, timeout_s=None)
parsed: 80 mmHg
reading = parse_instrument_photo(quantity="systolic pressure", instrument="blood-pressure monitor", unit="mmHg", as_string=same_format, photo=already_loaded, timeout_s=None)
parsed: 145 mmHg
